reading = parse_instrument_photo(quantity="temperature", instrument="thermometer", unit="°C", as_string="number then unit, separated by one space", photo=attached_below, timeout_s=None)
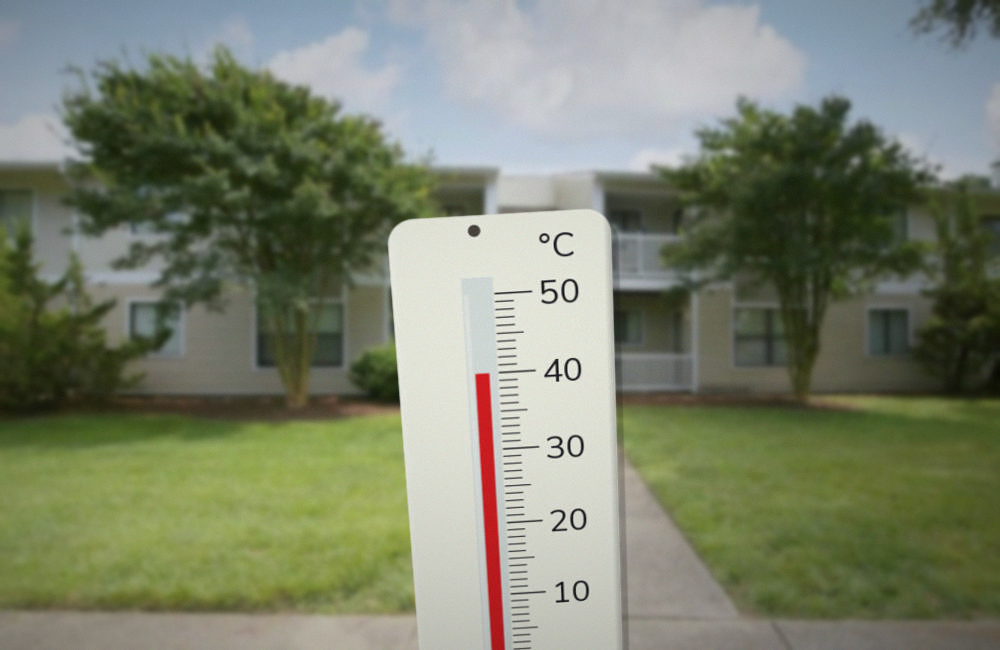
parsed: 40 °C
